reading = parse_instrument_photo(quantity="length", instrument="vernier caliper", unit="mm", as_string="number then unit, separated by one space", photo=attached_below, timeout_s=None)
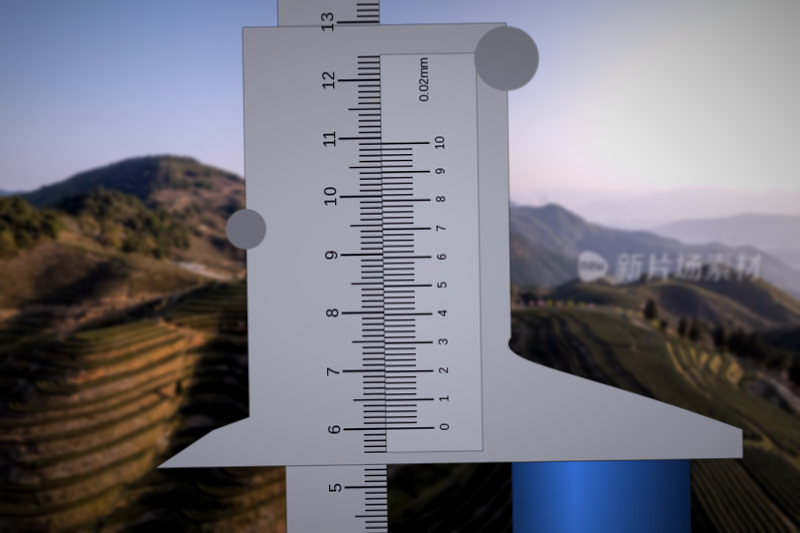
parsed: 60.0 mm
